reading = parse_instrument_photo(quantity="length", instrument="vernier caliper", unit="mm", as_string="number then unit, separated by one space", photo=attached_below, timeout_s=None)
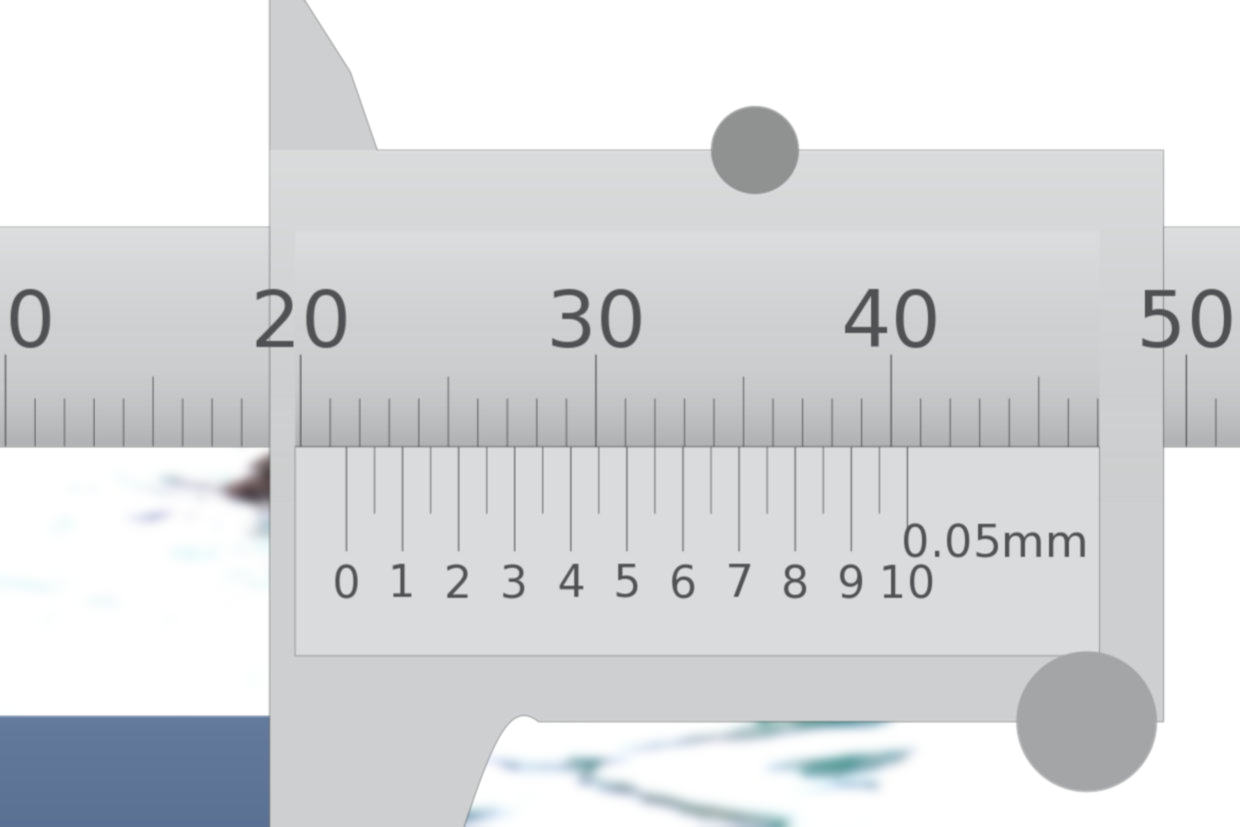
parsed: 21.55 mm
